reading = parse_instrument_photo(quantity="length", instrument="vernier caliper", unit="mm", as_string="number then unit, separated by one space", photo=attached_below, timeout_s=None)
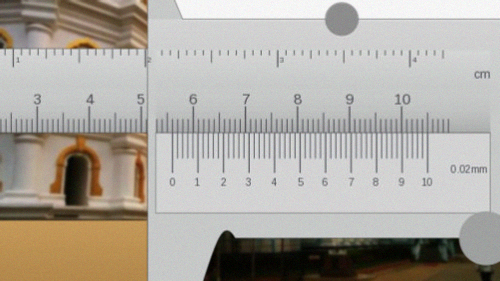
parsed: 56.0 mm
